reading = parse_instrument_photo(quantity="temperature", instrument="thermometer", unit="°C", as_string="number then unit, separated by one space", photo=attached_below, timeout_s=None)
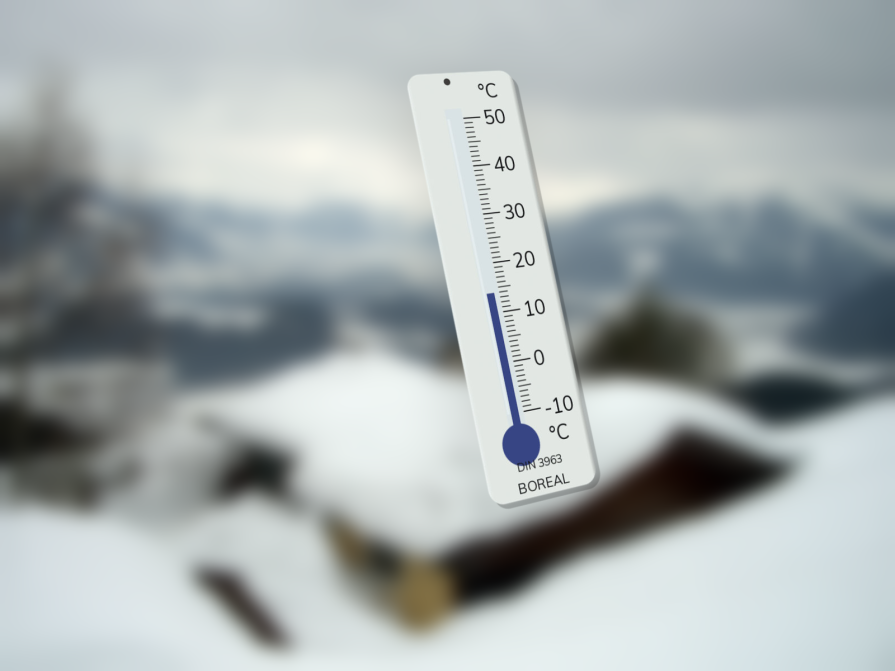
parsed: 14 °C
